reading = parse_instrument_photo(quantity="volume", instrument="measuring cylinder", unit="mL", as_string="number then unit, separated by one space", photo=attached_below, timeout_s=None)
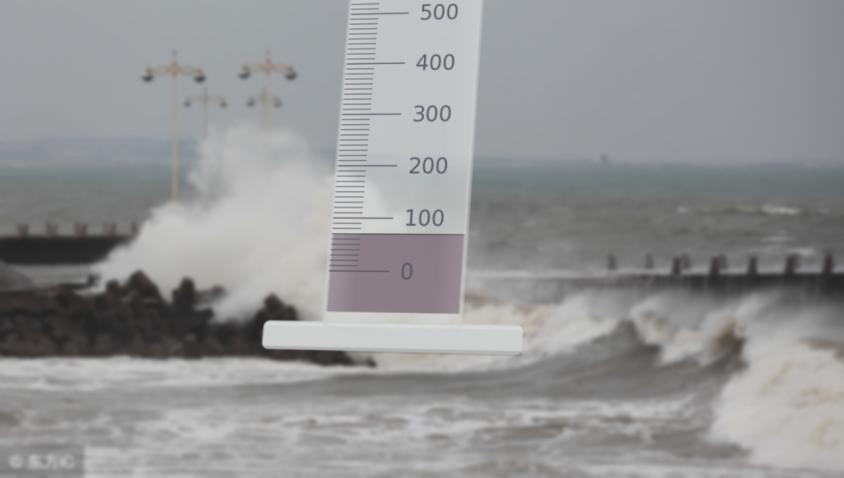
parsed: 70 mL
